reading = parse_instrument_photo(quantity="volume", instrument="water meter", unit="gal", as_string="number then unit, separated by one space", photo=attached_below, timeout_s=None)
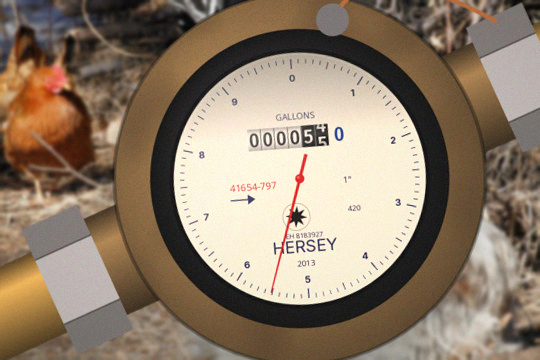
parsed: 545.5 gal
